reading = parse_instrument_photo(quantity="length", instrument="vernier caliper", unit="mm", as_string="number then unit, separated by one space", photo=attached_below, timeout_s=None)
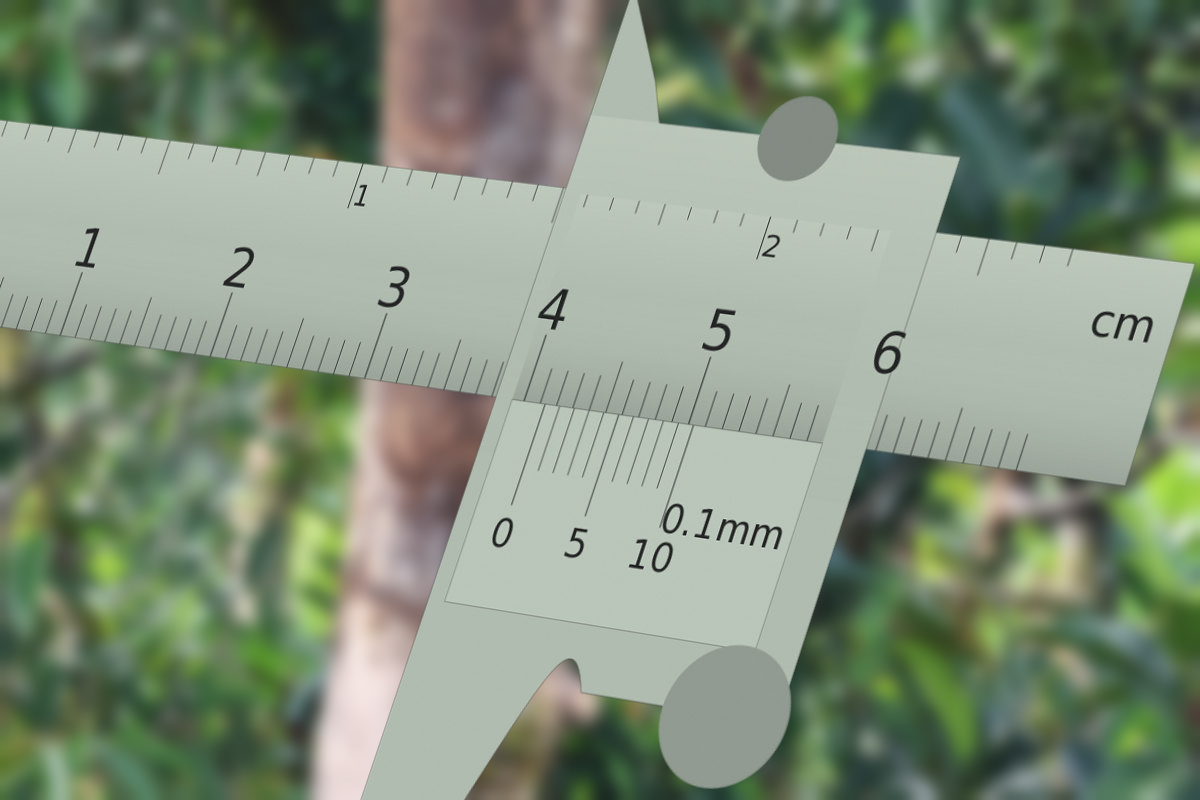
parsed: 41.3 mm
